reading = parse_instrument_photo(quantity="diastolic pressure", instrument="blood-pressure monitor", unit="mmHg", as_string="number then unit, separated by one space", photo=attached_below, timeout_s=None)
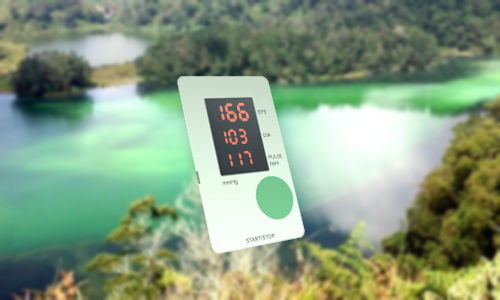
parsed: 103 mmHg
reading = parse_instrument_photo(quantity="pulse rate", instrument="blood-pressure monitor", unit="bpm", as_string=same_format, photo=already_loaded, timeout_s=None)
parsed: 117 bpm
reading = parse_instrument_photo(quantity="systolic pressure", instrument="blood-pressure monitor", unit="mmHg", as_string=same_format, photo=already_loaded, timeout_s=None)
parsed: 166 mmHg
